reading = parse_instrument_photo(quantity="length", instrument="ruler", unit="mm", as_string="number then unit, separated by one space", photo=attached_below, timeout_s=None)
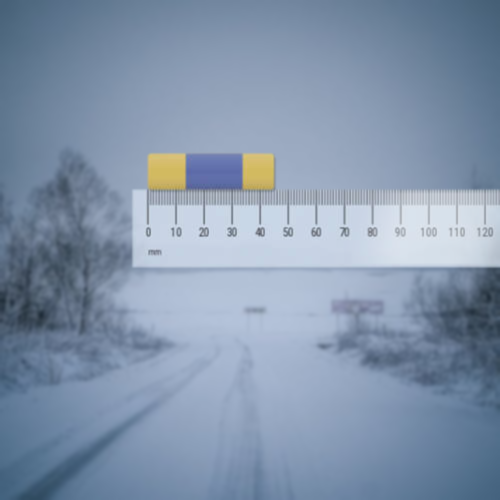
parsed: 45 mm
